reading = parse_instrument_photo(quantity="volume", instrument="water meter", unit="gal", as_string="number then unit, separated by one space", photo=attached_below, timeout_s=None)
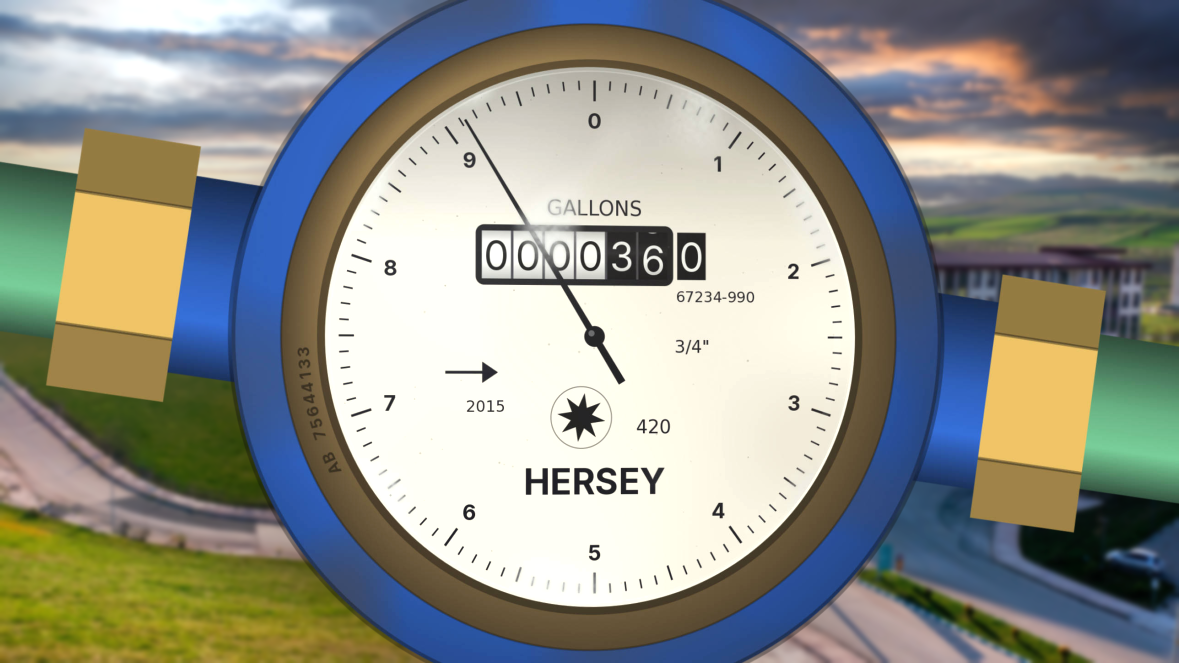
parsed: 359.1 gal
